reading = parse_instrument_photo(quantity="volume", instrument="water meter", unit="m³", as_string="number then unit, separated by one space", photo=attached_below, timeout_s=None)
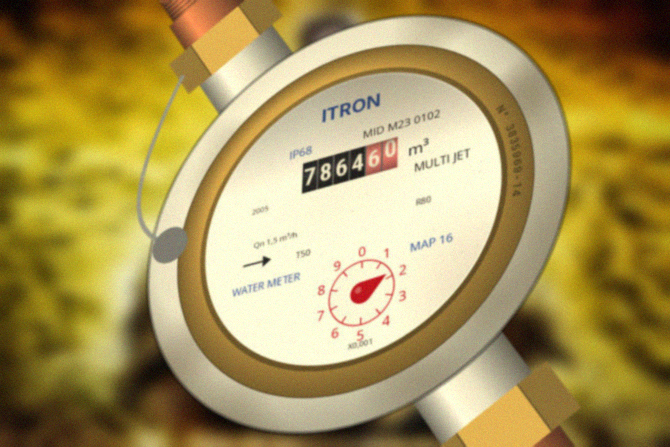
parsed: 7864.601 m³
